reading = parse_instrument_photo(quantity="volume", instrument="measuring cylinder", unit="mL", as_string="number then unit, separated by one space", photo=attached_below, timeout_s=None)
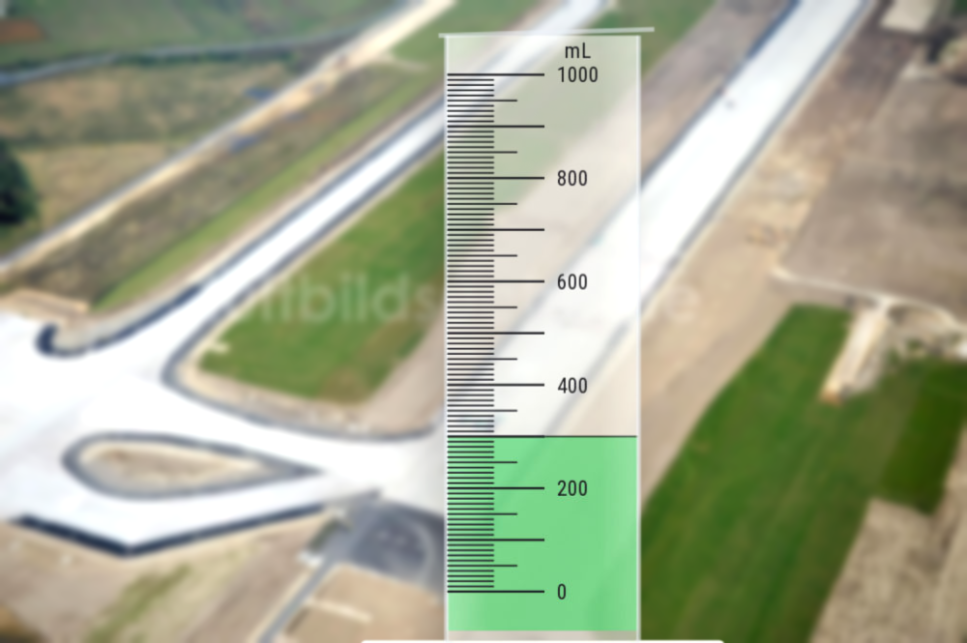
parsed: 300 mL
